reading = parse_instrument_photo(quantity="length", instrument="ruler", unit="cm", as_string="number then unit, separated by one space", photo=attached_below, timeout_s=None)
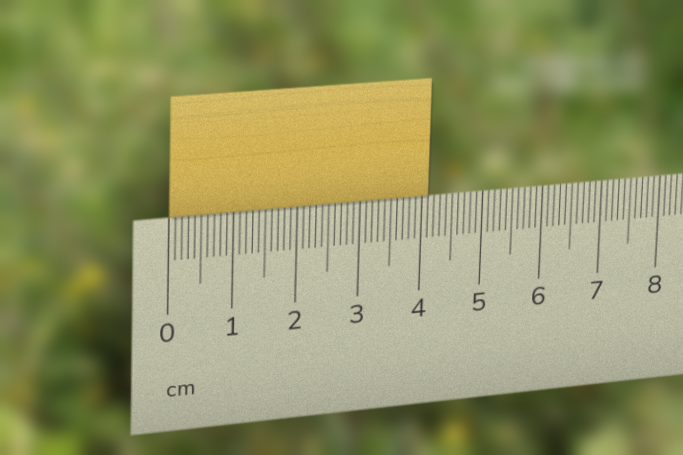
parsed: 4.1 cm
